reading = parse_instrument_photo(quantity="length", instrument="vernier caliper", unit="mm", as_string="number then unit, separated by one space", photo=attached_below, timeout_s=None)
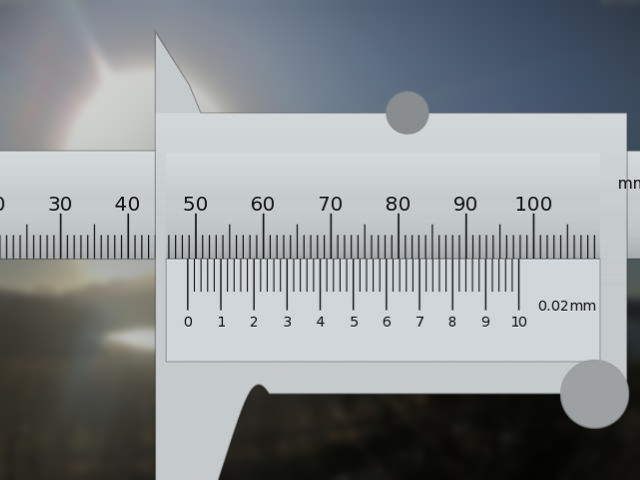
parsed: 48.8 mm
